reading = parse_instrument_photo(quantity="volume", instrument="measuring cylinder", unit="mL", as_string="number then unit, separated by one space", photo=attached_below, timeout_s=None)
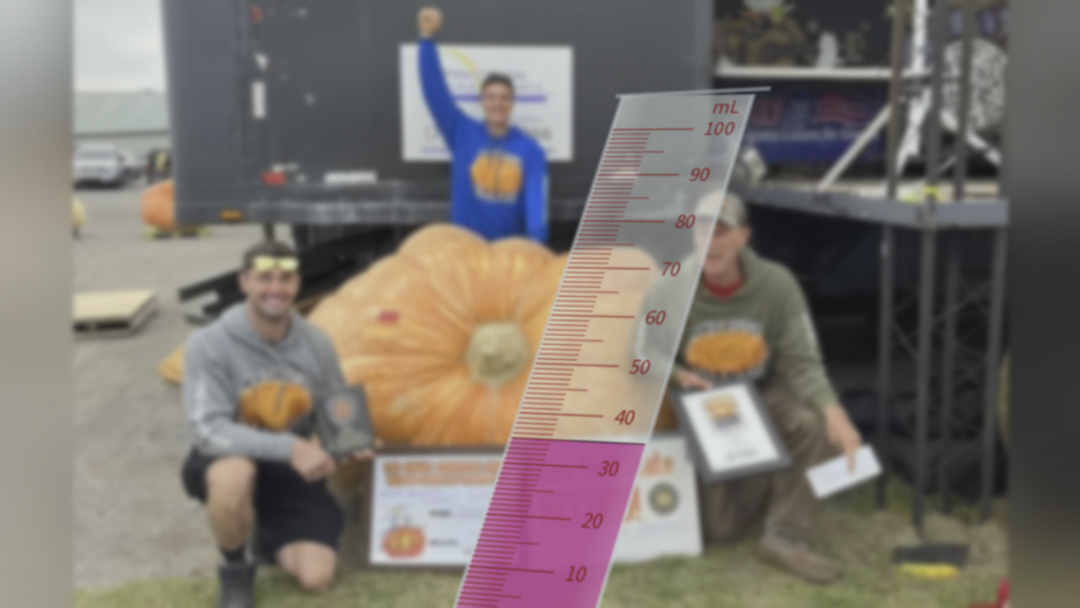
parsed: 35 mL
